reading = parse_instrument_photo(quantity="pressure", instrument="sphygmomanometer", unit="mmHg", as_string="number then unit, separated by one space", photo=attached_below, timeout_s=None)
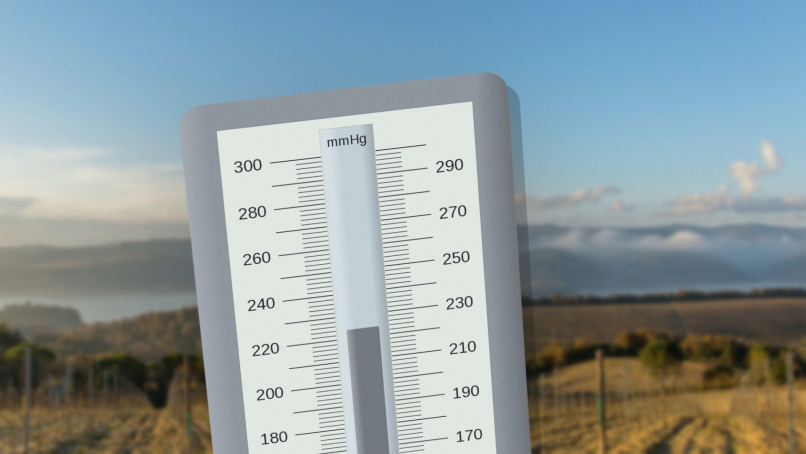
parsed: 224 mmHg
